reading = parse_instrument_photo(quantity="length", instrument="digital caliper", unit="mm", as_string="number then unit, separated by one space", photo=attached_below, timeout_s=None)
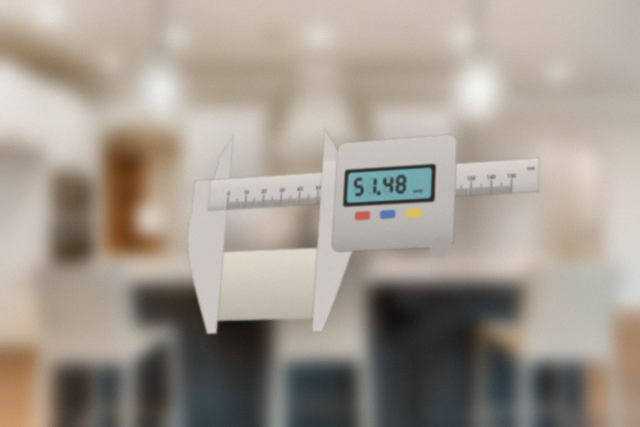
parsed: 51.48 mm
